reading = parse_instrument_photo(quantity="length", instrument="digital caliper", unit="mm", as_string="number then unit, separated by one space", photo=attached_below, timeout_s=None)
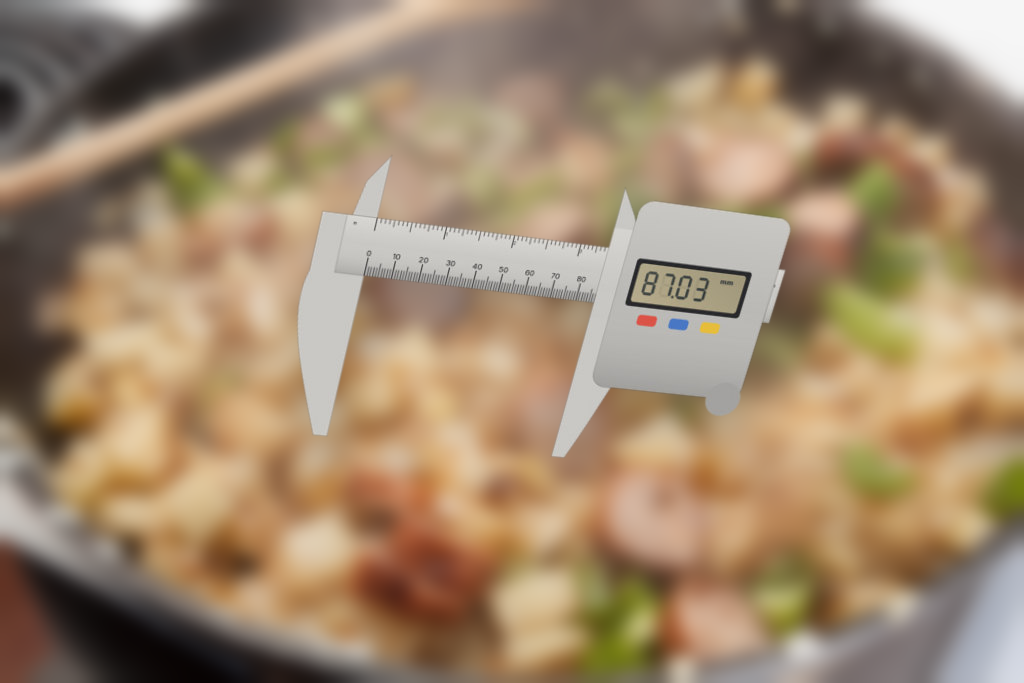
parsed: 87.03 mm
